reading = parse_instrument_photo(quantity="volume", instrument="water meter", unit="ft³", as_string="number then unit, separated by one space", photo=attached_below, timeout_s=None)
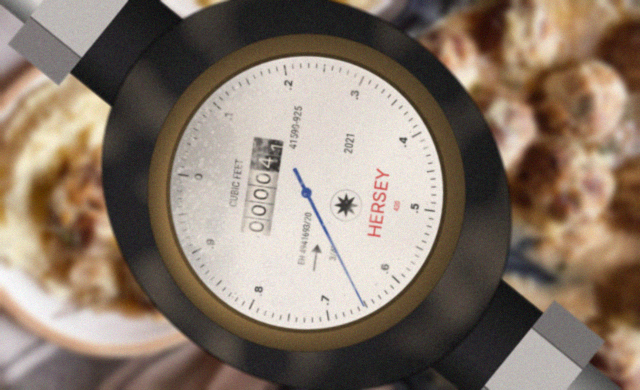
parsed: 40.65 ft³
